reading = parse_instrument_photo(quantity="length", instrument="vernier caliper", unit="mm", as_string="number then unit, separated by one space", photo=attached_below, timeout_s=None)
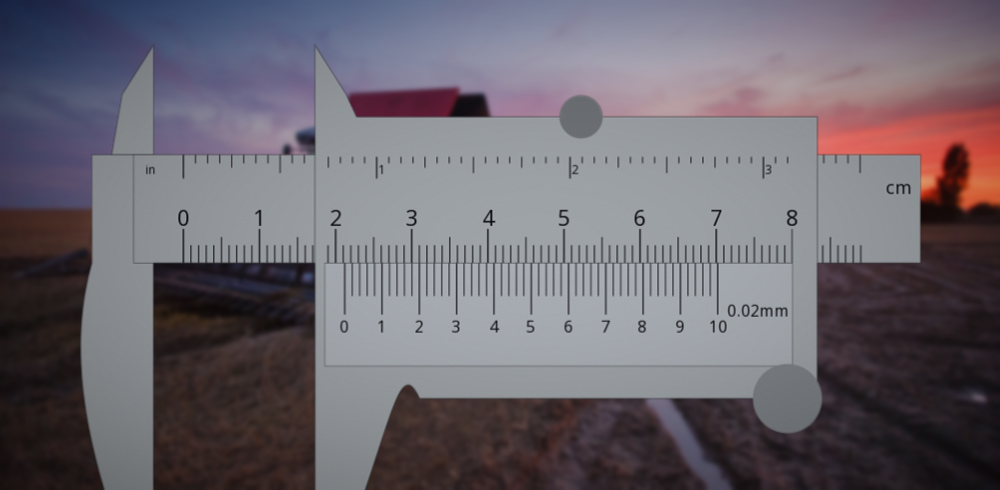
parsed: 21.2 mm
